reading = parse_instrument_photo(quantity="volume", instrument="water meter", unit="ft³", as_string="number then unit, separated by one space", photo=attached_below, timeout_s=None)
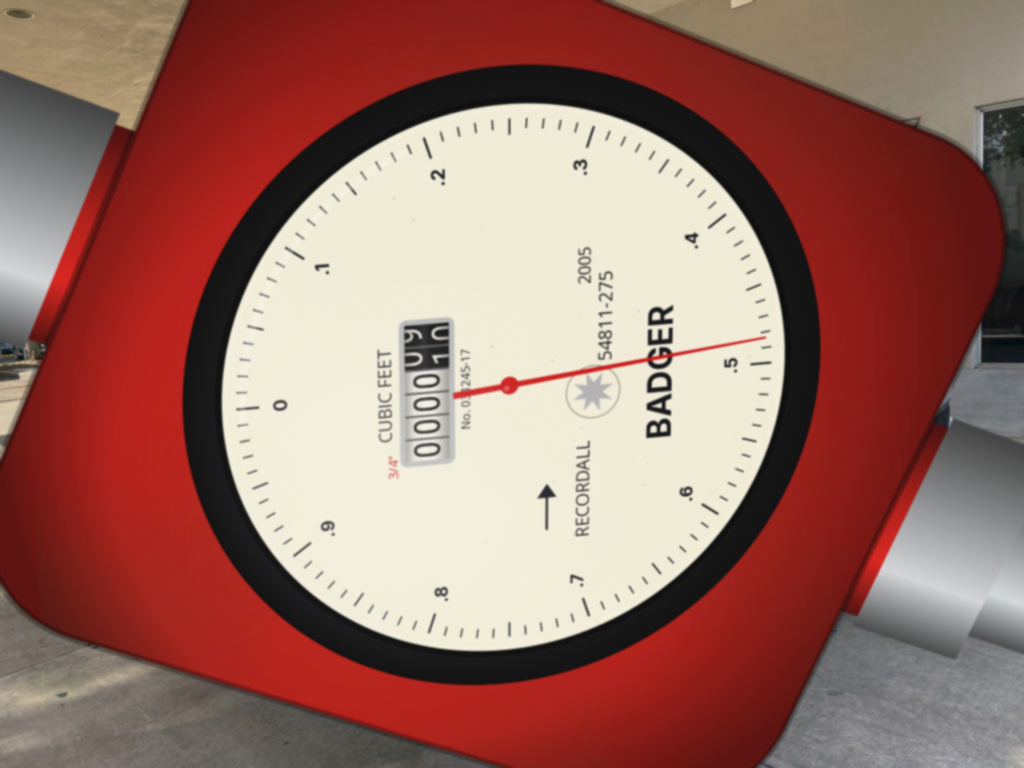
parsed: 9.48 ft³
